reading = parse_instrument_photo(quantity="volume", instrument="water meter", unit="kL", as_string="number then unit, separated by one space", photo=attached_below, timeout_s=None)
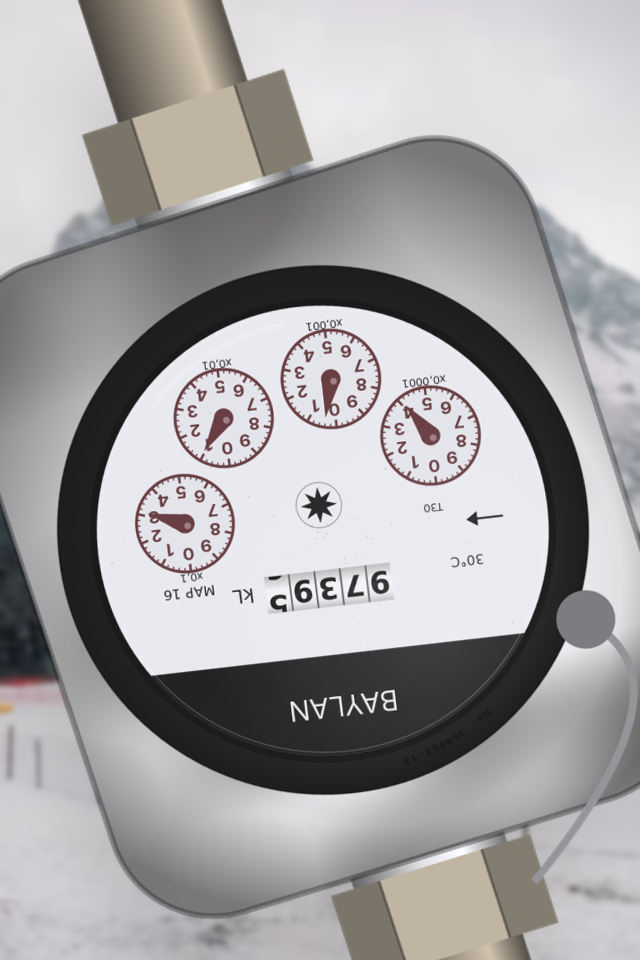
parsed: 97395.3104 kL
